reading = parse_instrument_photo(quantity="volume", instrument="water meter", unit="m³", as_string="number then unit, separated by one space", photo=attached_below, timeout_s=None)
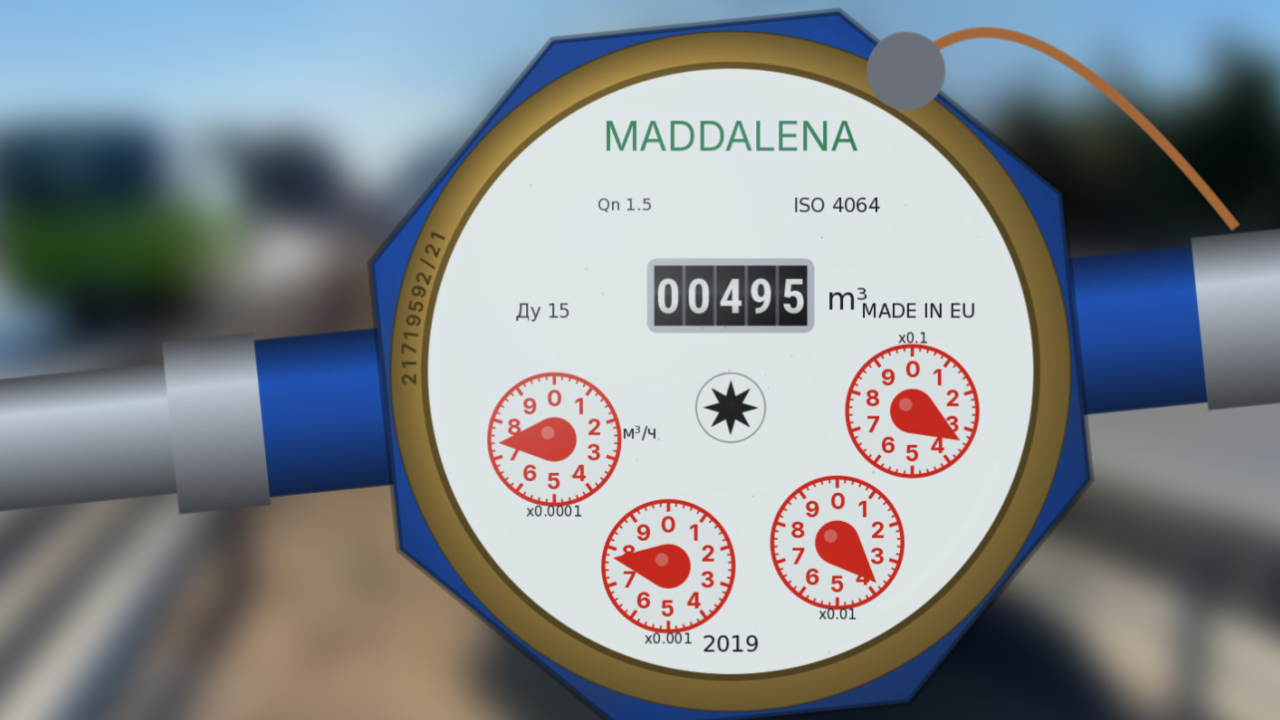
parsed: 495.3377 m³
